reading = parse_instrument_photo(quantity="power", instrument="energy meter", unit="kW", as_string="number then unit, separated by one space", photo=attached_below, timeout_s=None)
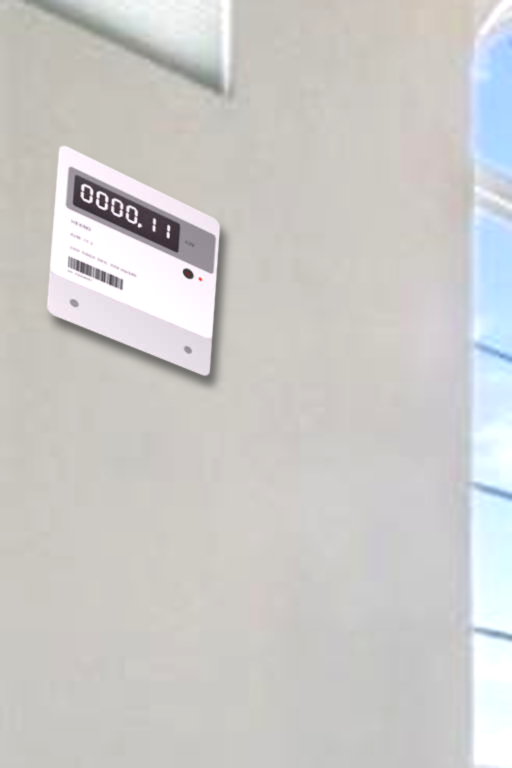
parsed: 0.11 kW
